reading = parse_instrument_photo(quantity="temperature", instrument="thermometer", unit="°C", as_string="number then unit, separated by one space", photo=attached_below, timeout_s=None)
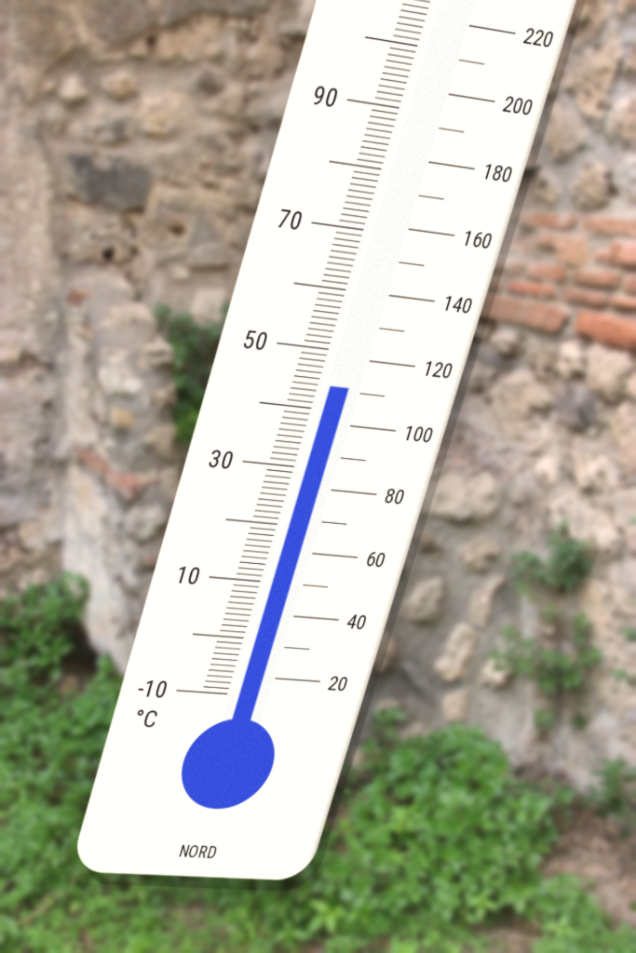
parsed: 44 °C
